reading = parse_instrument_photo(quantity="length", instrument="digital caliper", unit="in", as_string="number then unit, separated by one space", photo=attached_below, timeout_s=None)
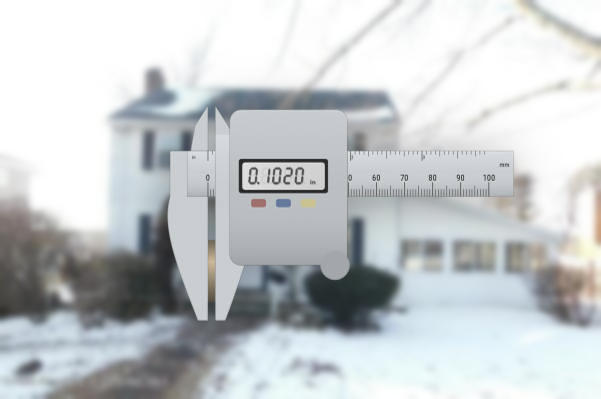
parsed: 0.1020 in
